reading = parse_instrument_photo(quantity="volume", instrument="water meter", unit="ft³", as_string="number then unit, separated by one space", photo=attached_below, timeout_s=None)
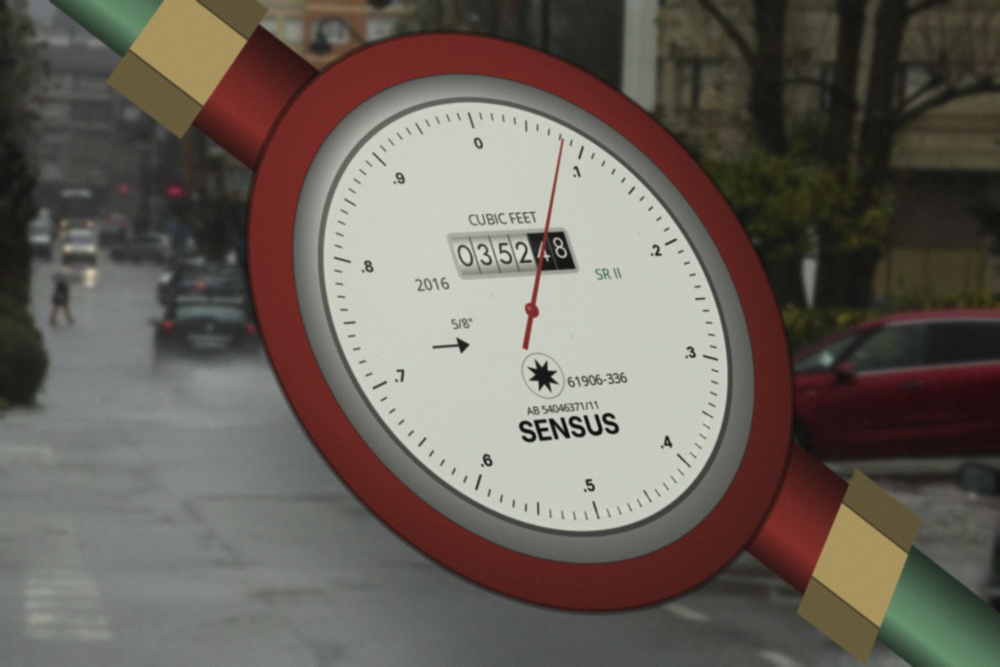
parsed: 35248.08 ft³
